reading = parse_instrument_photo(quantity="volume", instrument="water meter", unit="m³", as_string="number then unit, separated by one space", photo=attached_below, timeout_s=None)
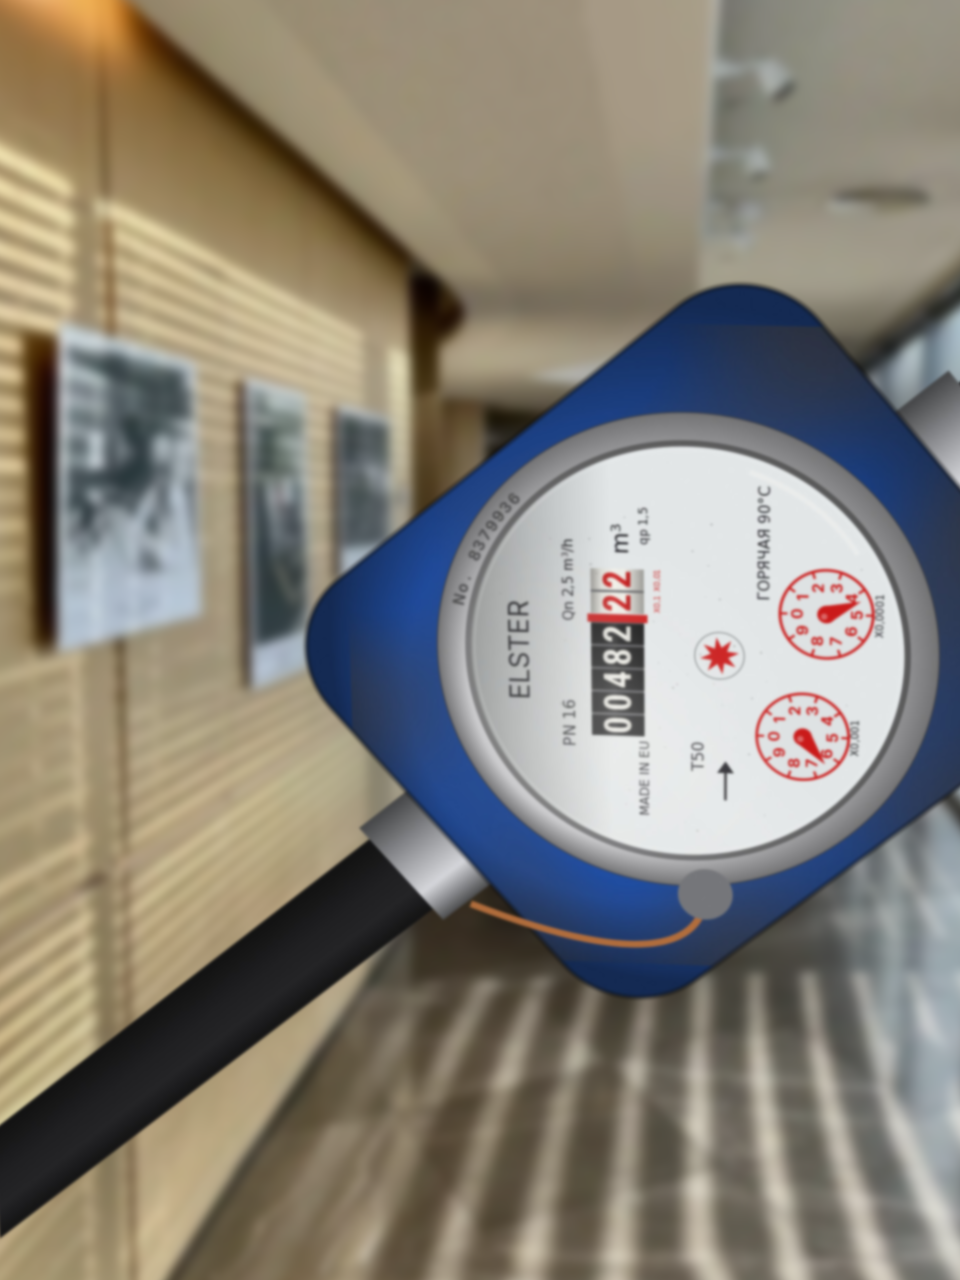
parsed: 482.2264 m³
